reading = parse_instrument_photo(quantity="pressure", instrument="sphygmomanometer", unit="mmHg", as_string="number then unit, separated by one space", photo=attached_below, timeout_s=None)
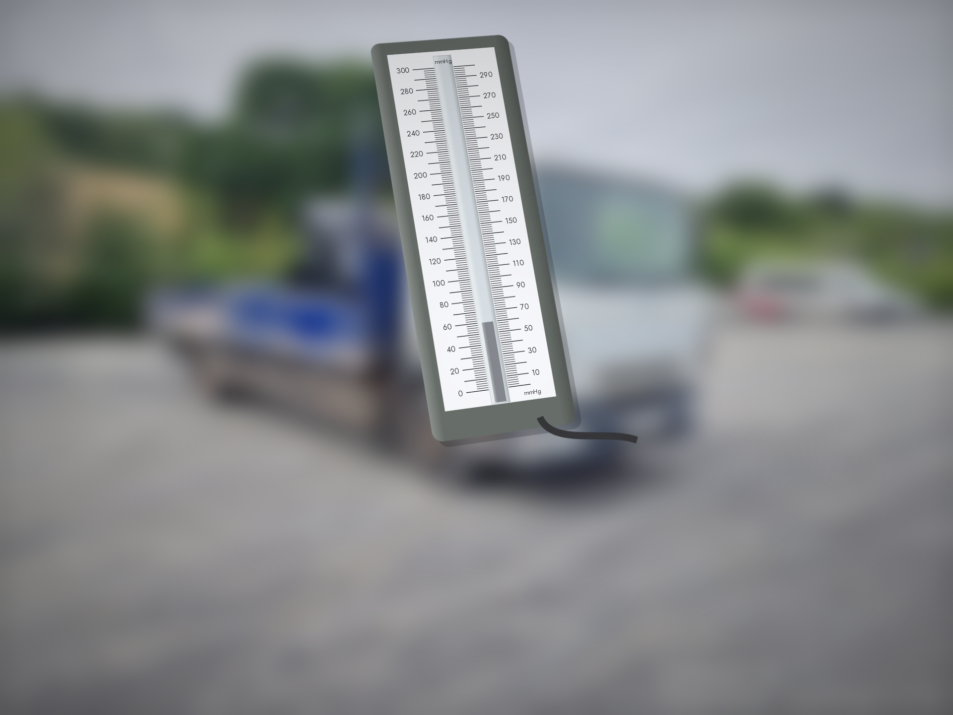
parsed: 60 mmHg
